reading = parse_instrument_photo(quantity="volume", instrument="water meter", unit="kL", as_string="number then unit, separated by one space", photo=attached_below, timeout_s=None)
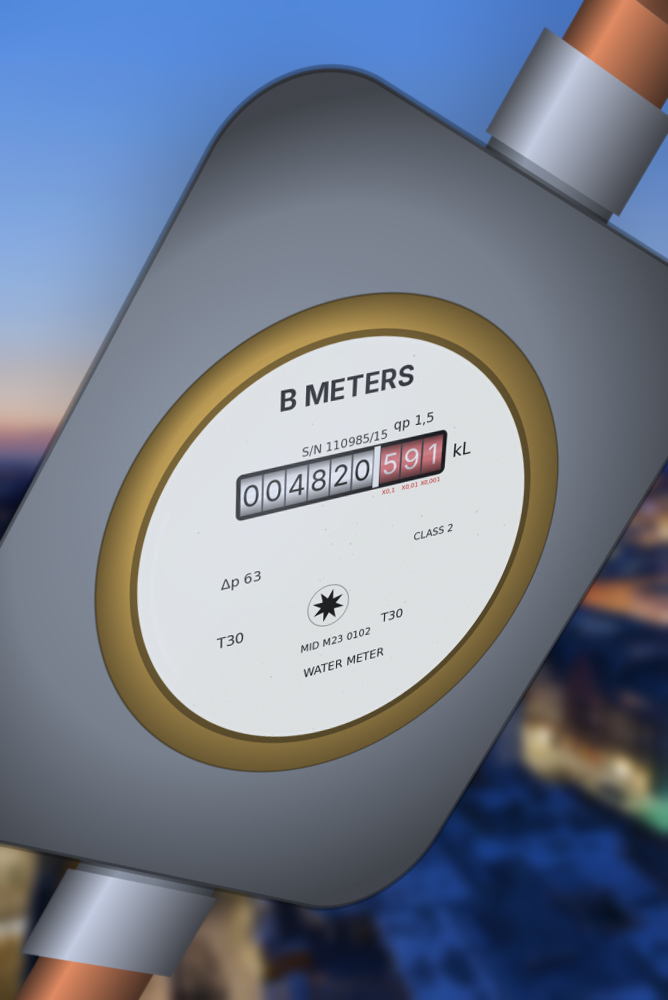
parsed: 4820.591 kL
